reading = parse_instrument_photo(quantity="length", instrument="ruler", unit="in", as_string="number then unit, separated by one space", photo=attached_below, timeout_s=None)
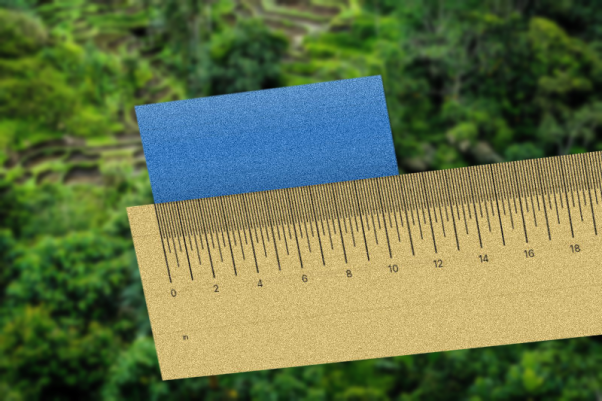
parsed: 11 in
